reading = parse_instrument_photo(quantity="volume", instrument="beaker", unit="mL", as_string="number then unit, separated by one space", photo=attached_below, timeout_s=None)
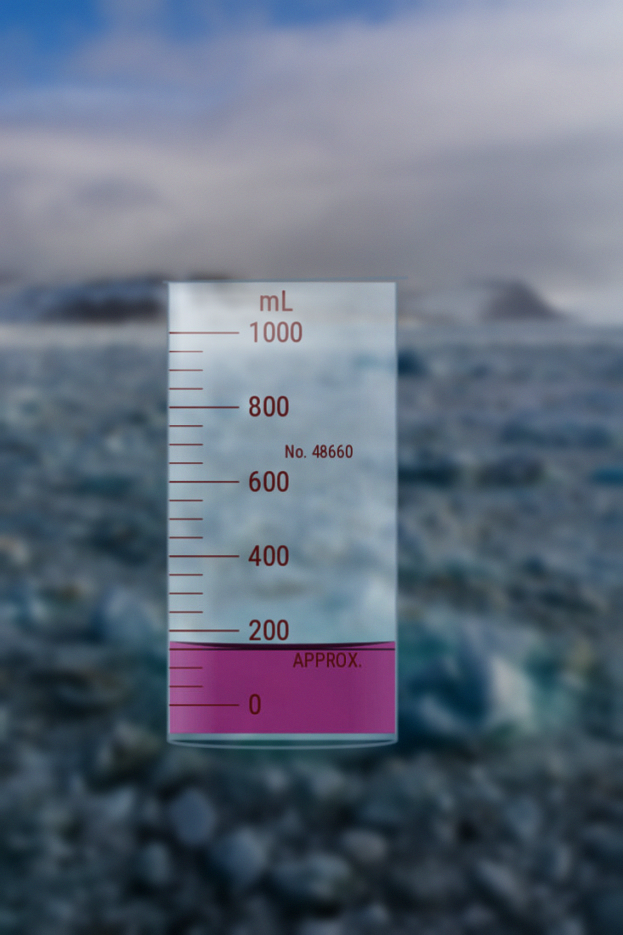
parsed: 150 mL
